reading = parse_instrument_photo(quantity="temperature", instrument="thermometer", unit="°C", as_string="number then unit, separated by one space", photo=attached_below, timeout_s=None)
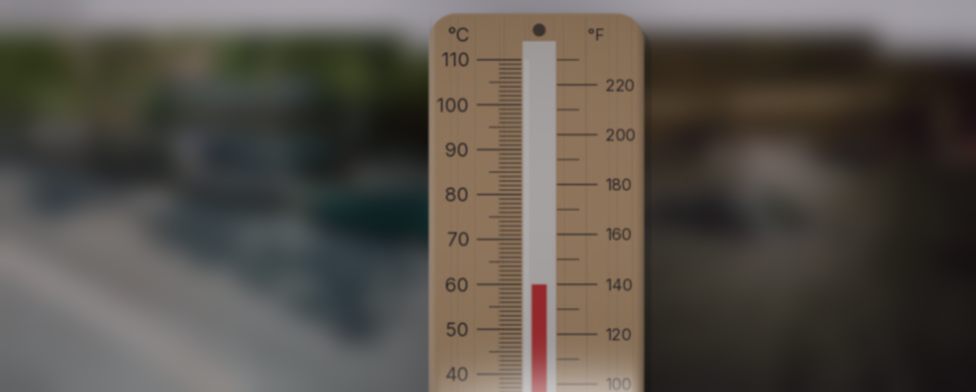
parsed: 60 °C
